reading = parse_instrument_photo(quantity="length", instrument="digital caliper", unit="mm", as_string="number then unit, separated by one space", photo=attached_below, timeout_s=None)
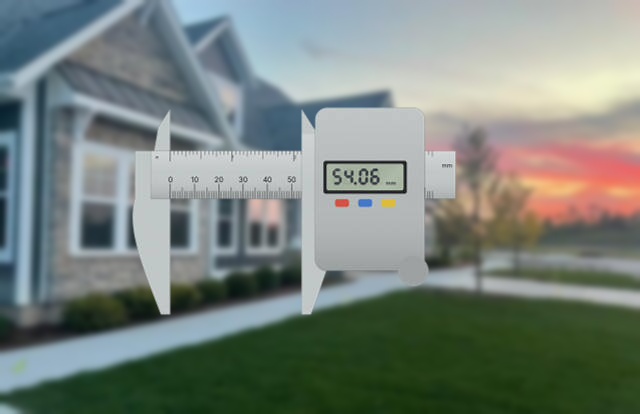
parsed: 54.06 mm
